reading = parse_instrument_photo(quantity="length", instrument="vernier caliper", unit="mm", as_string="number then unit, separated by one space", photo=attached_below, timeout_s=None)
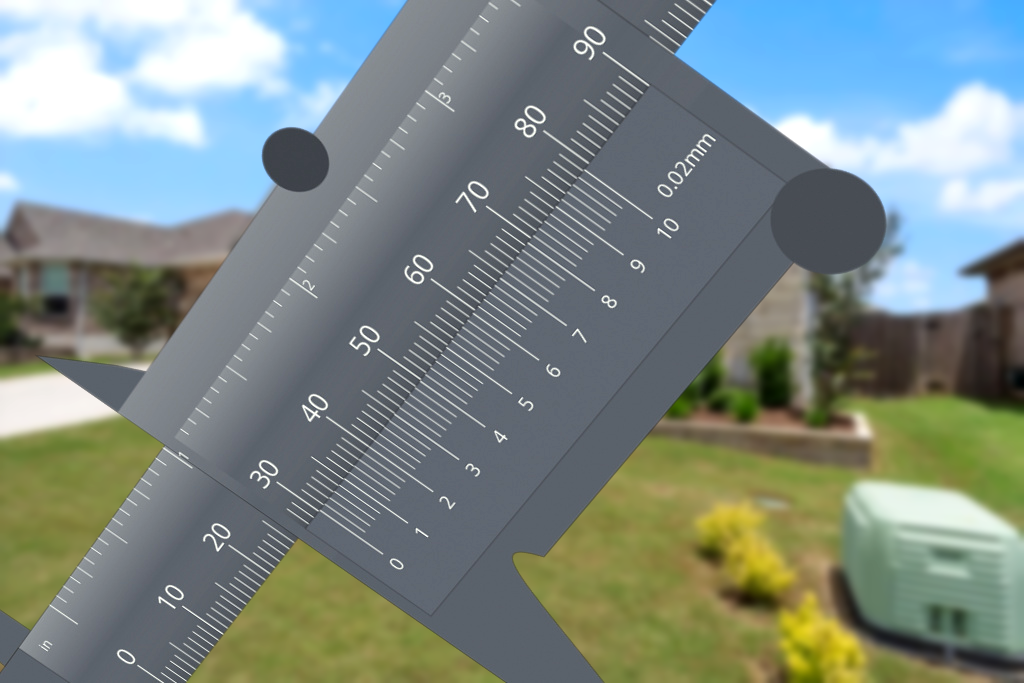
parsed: 30.2 mm
